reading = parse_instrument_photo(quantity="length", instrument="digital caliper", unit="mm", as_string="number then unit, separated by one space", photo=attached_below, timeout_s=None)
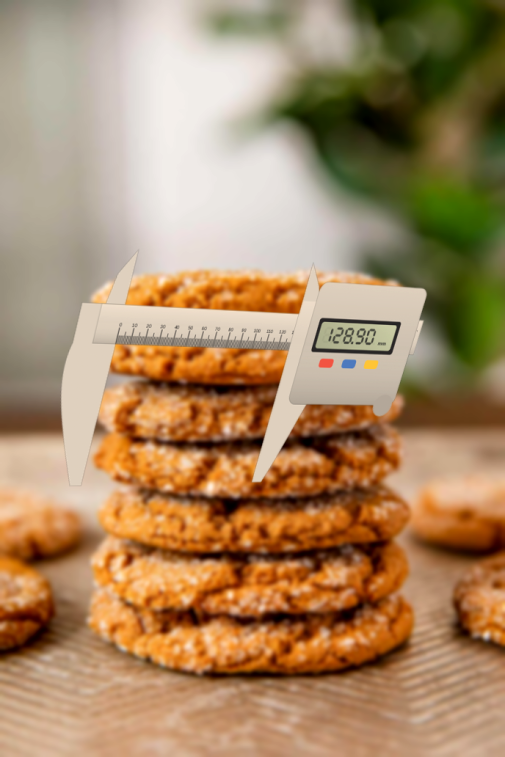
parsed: 128.90 mm
